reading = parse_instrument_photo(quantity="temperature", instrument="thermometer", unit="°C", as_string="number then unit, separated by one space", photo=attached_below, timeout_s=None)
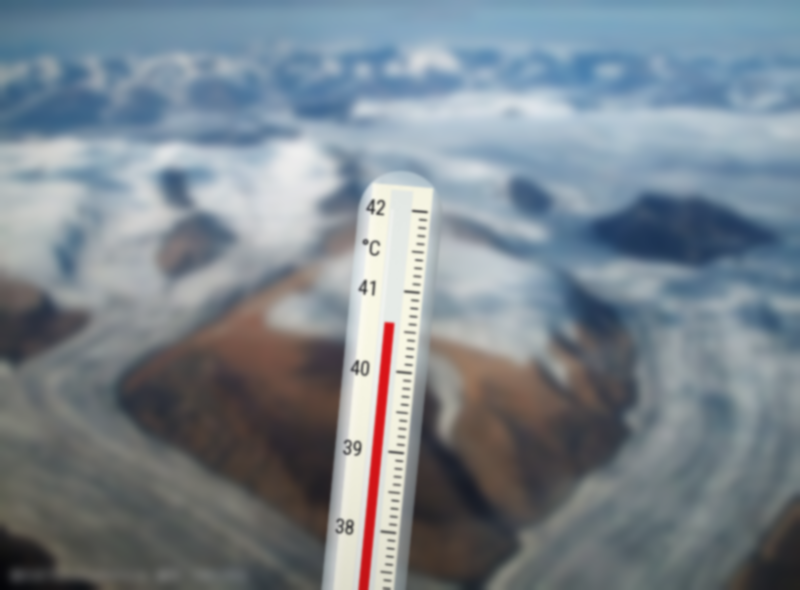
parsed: 40.6 °C
